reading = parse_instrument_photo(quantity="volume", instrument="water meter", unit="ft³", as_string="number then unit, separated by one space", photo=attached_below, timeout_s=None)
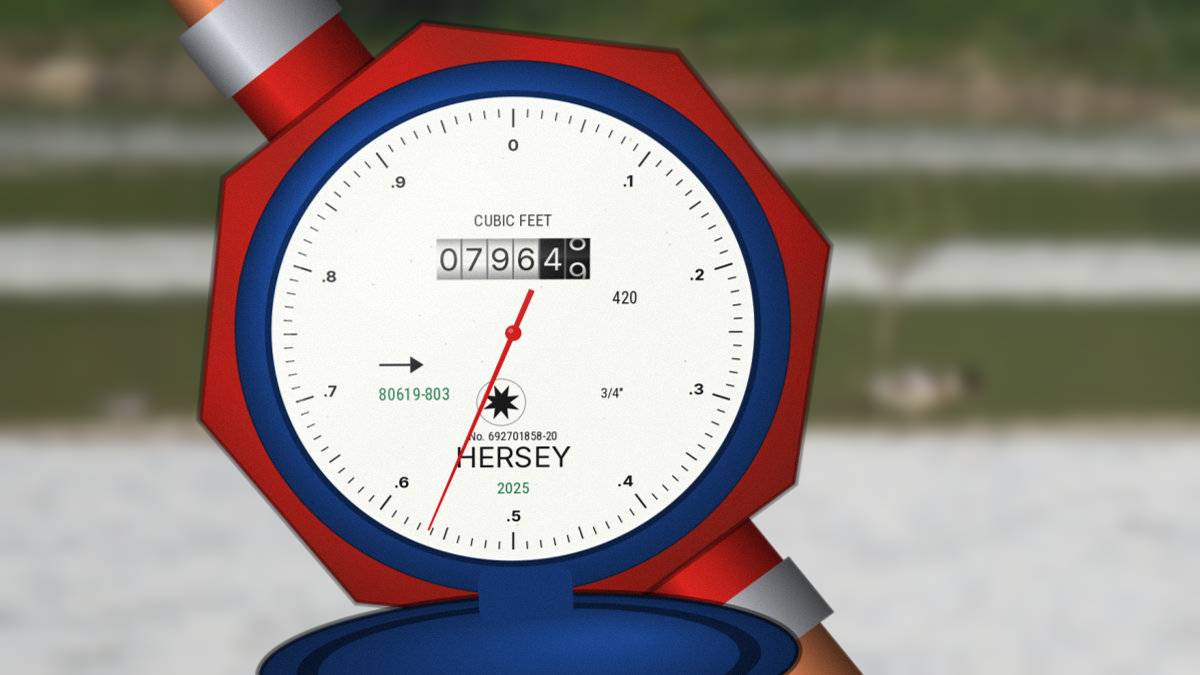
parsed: 79648.56 ft³
